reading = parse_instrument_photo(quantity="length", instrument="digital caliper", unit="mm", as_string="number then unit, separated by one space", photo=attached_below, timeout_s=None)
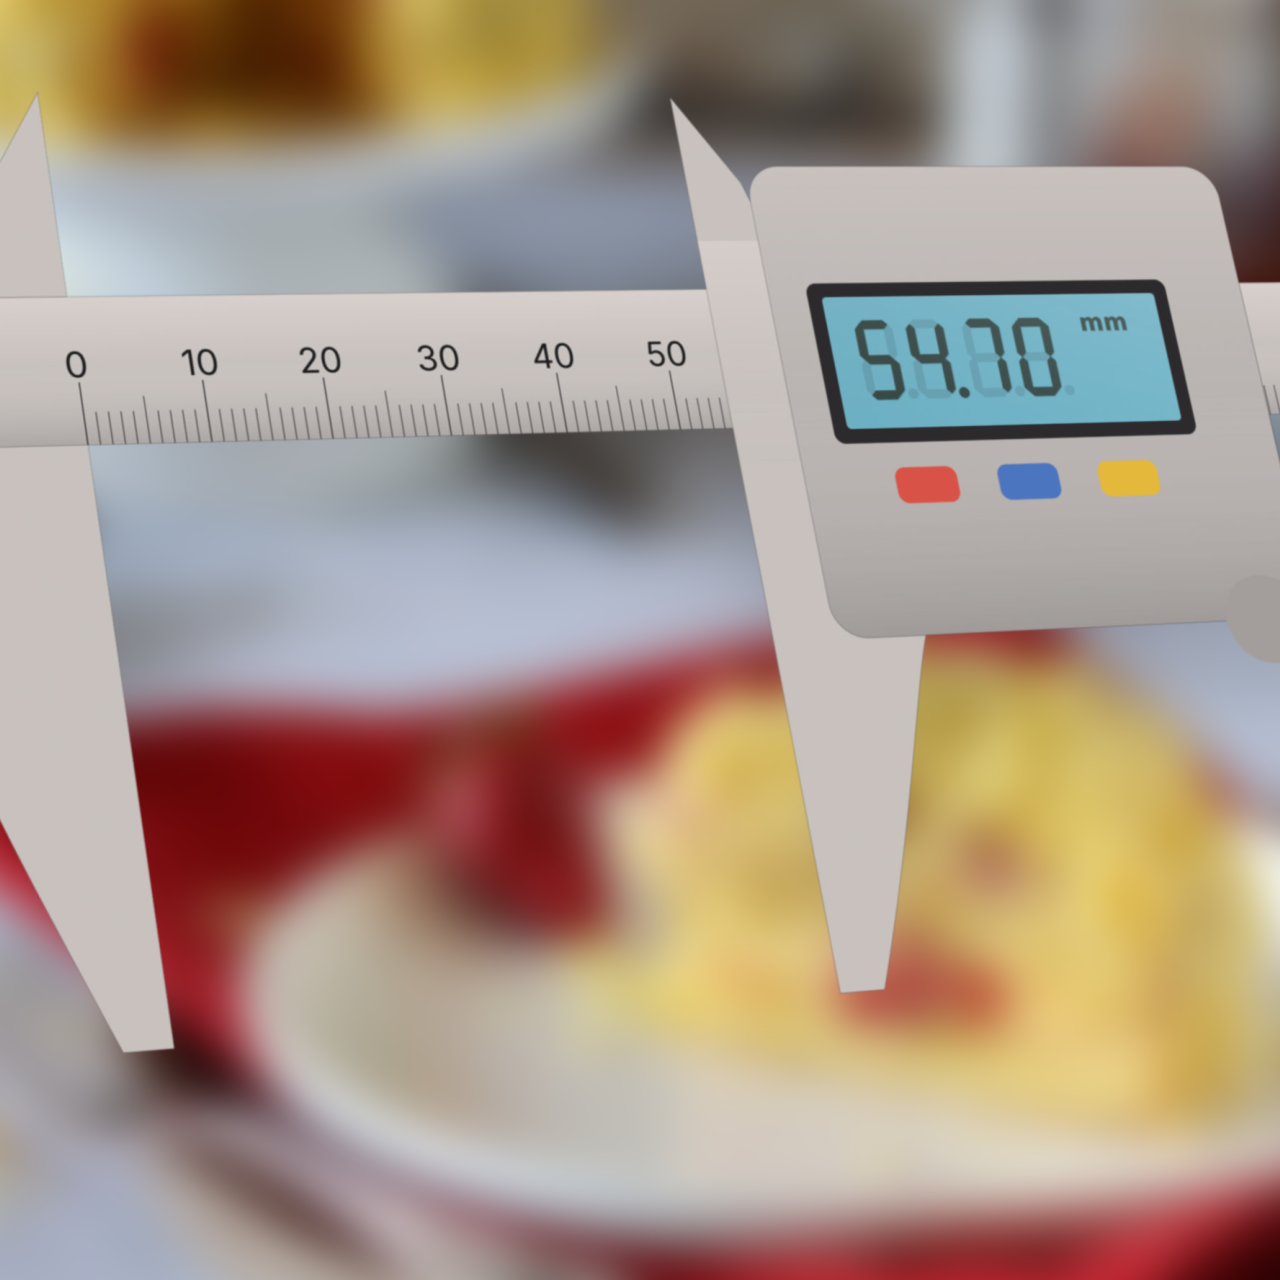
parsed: 54.70 mm
